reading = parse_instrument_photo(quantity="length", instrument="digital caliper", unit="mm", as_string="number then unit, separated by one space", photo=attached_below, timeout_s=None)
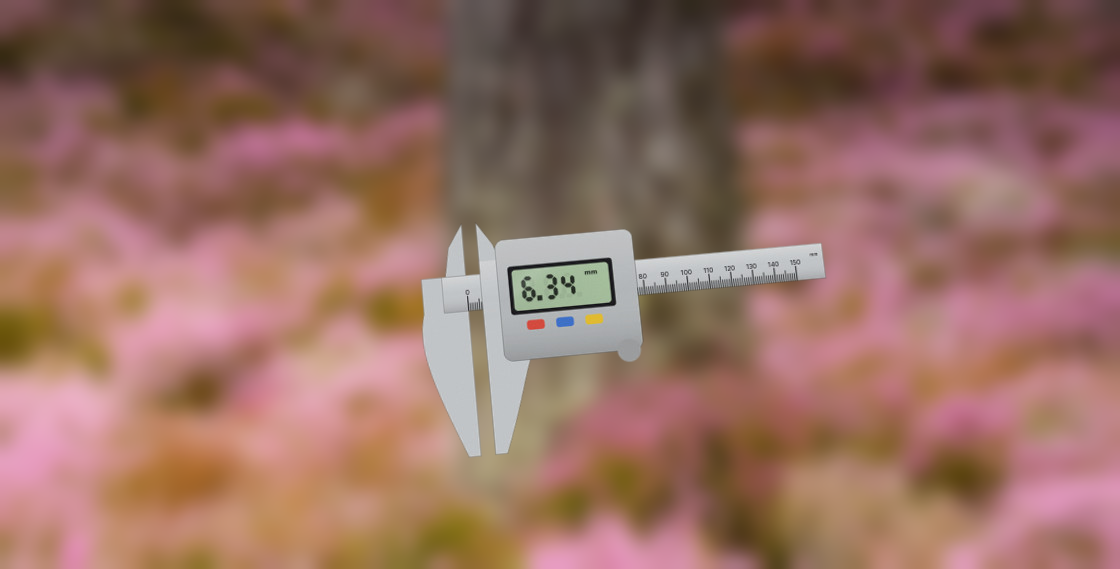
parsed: 6.34 mm
